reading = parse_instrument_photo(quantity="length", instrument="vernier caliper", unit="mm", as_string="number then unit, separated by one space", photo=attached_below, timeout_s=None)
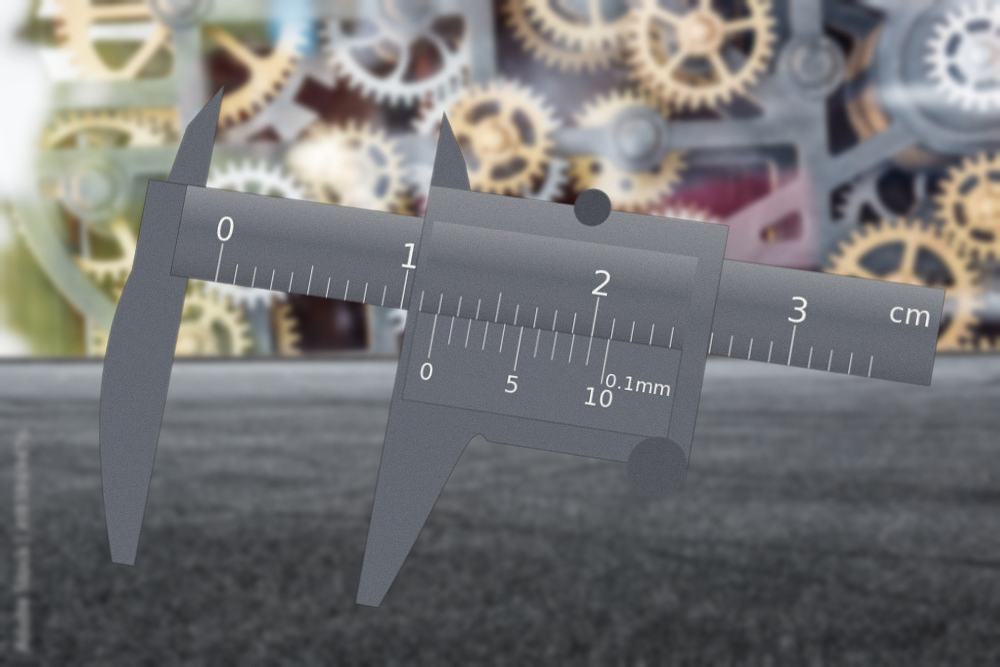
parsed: 11.9 mm
